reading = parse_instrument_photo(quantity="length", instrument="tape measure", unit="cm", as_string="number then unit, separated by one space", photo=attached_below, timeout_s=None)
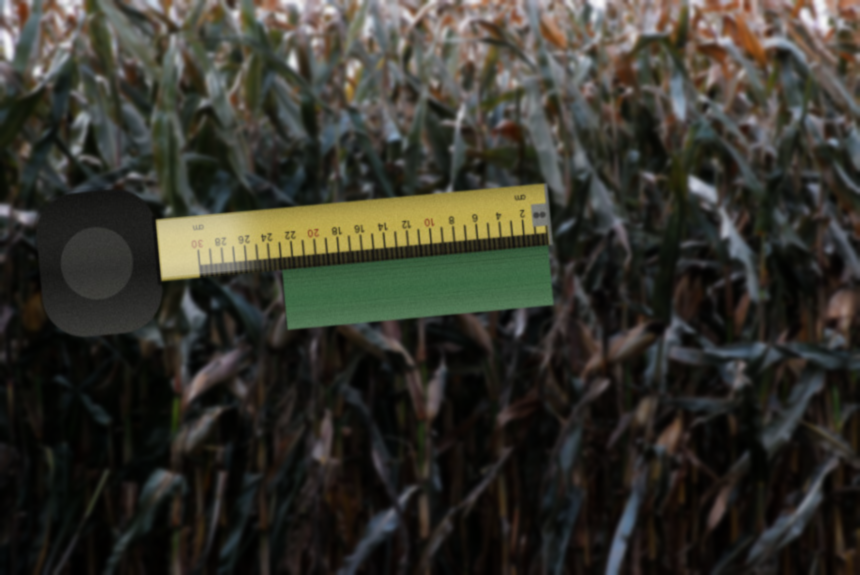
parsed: 23 cm
